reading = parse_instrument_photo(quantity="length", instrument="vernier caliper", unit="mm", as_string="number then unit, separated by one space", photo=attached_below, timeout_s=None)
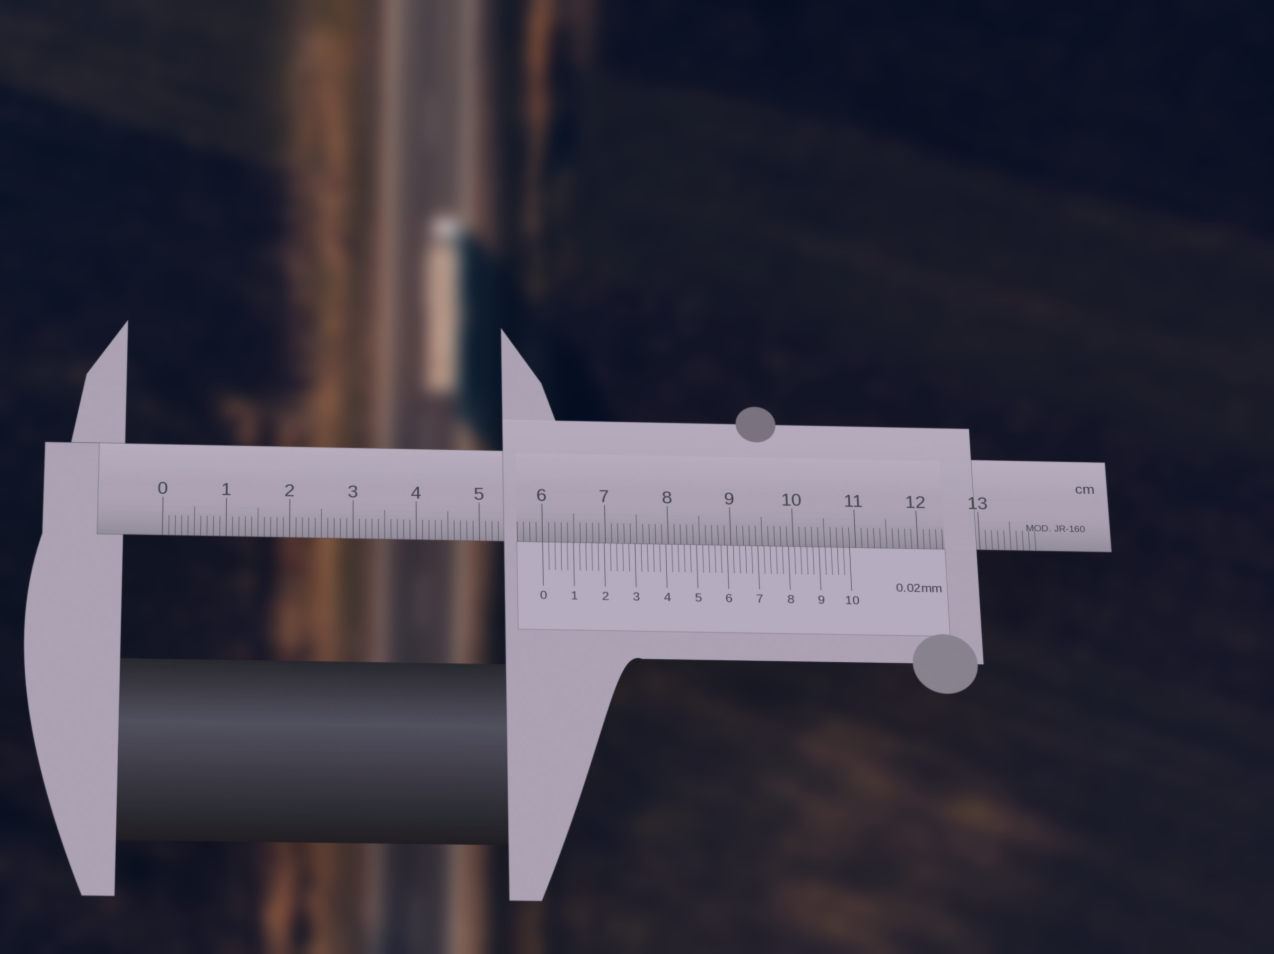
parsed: 60.0 mm
